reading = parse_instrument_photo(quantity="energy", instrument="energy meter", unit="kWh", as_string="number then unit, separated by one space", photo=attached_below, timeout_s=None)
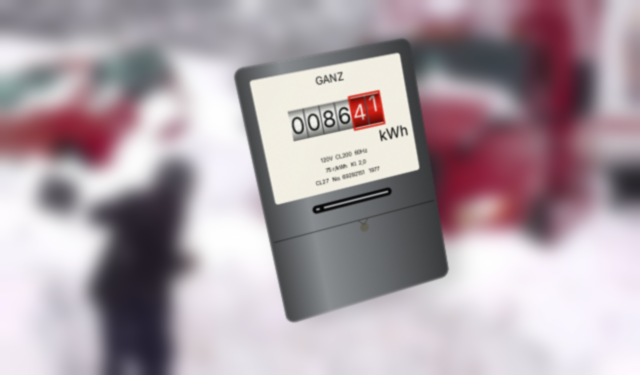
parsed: 86.41 kWh
